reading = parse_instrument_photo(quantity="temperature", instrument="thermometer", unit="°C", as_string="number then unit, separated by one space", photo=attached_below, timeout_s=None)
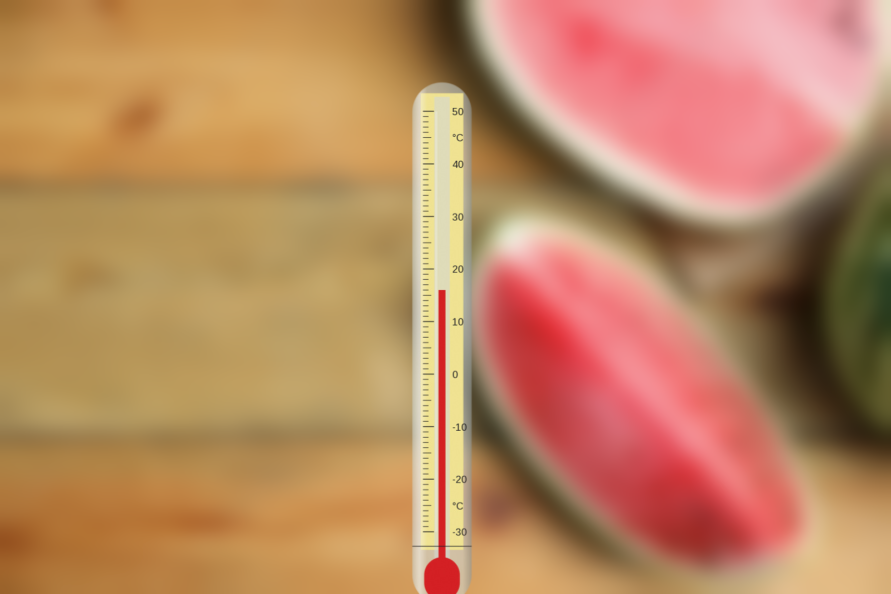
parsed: 16 °C
